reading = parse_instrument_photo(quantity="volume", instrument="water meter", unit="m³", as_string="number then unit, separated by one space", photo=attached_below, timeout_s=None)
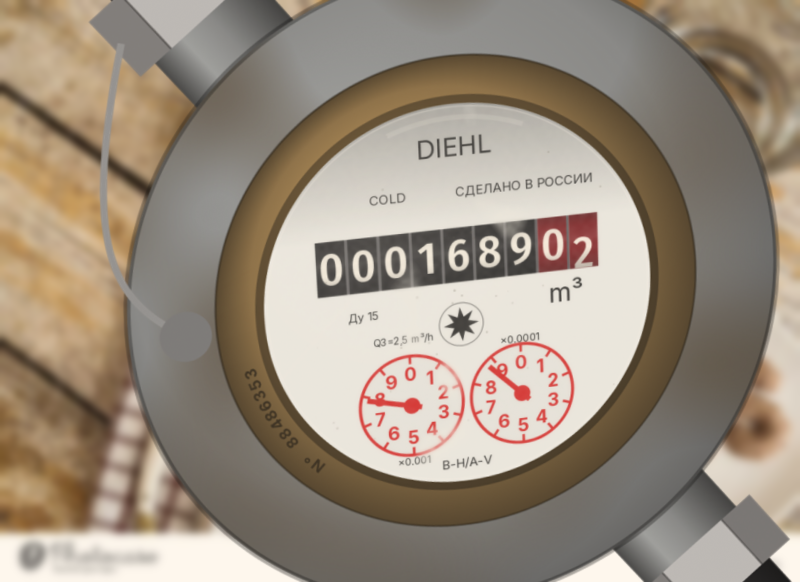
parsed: 1689.0178 m³
